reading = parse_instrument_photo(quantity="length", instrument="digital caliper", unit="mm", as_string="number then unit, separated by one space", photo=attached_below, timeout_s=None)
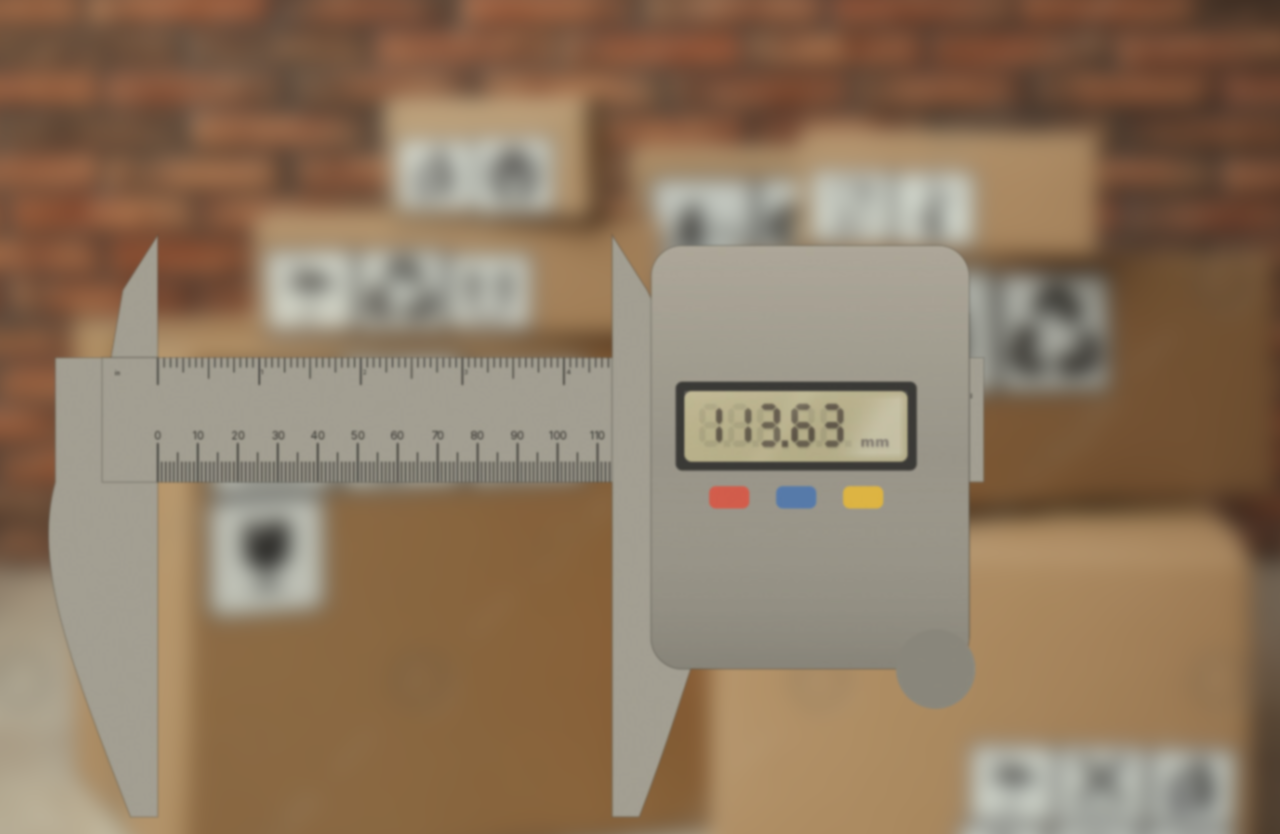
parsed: 113.63 mm
